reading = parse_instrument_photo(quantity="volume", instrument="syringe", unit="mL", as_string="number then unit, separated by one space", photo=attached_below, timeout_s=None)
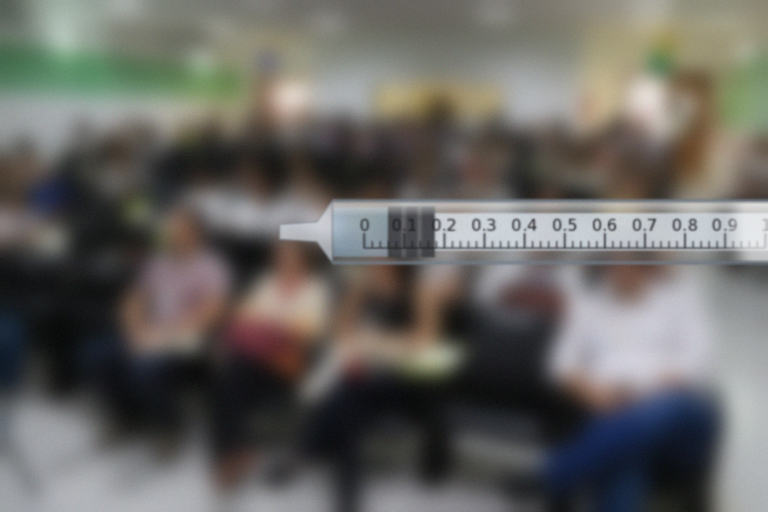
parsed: 0.06 mL
